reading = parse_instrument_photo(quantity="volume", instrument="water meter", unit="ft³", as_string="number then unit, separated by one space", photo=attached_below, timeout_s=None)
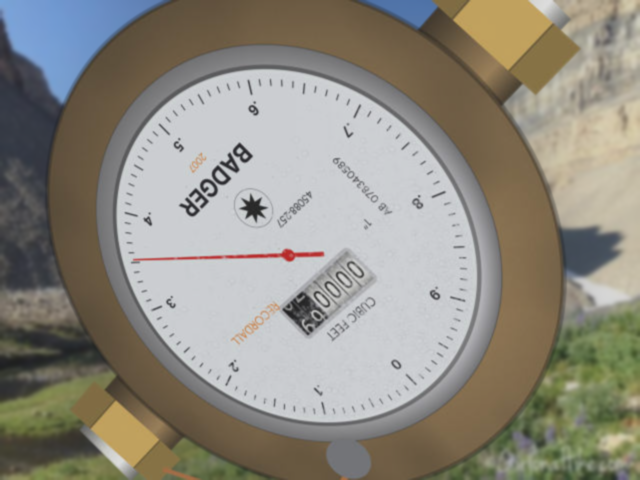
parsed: 69.35 ft³
